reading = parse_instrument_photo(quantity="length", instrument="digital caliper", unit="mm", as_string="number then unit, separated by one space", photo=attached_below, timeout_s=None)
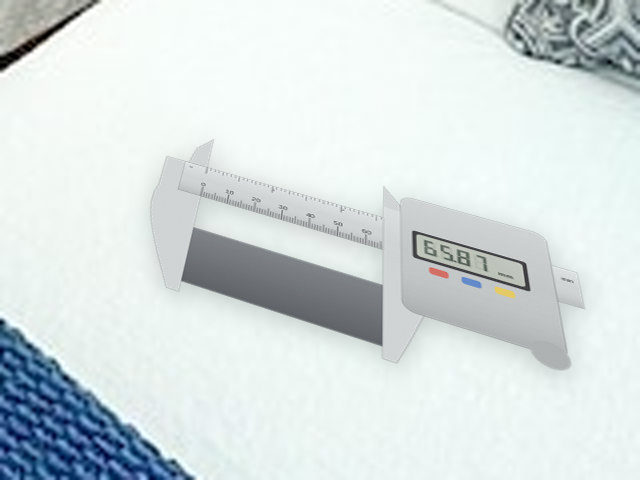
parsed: 65.87 mm
